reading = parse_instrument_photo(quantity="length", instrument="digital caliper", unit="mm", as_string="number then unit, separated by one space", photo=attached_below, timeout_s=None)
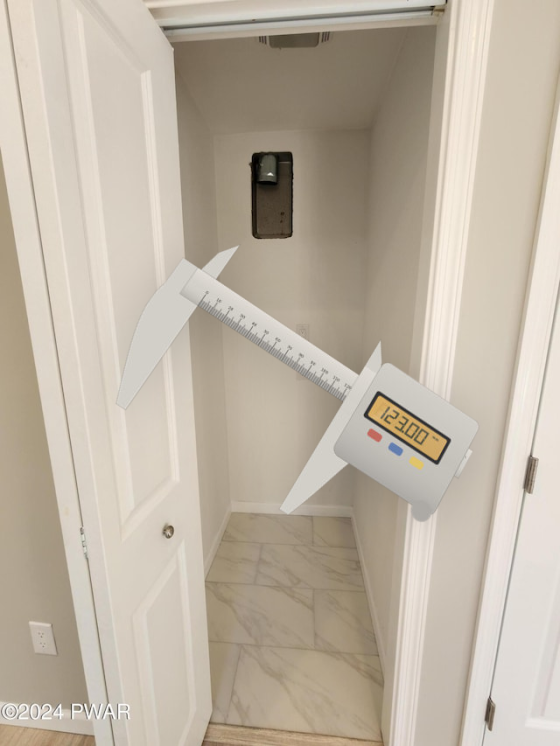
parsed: 123.00 mm
